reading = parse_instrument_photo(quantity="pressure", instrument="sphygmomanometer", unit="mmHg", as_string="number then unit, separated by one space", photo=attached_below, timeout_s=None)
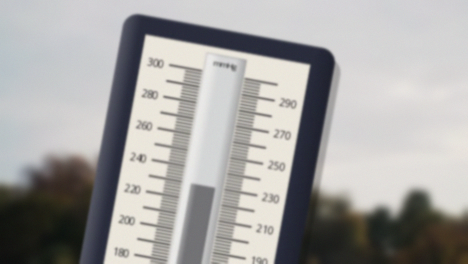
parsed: 230 mmHg
